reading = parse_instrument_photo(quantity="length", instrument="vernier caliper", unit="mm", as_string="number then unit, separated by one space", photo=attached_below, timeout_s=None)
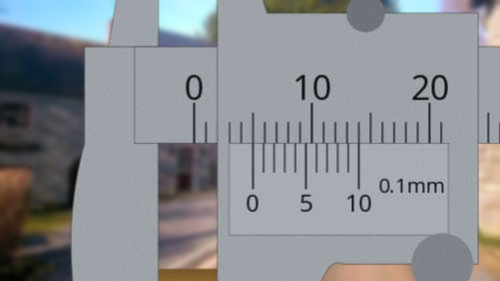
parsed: 5.0 mm
